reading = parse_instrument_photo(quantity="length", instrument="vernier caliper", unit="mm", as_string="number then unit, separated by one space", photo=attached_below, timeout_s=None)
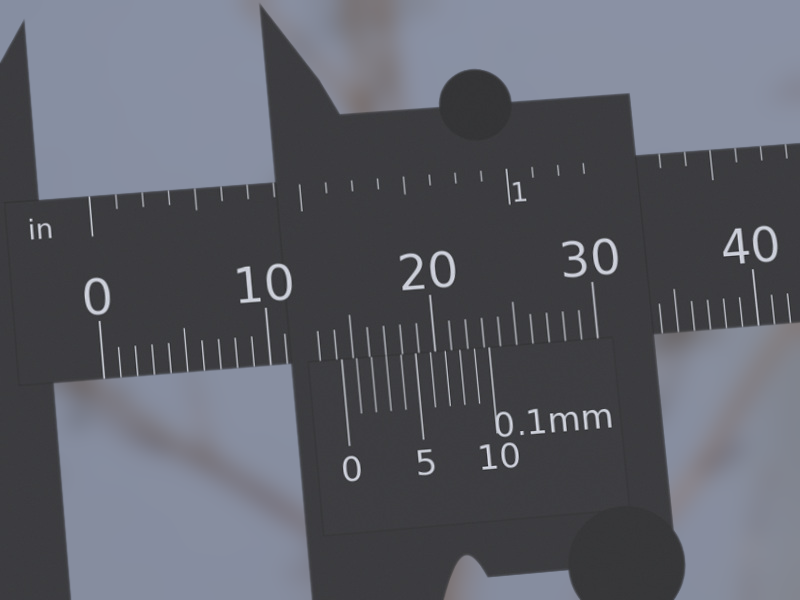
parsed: 14.3 mm
